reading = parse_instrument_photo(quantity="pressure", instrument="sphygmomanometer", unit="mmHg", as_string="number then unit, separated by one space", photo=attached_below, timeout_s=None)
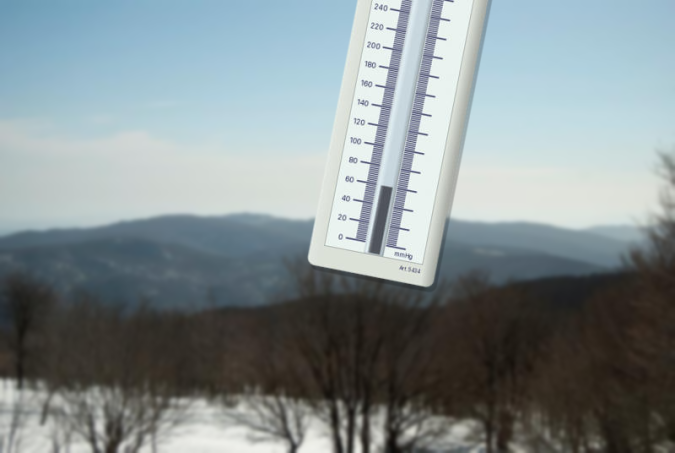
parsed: 60 mmHg
